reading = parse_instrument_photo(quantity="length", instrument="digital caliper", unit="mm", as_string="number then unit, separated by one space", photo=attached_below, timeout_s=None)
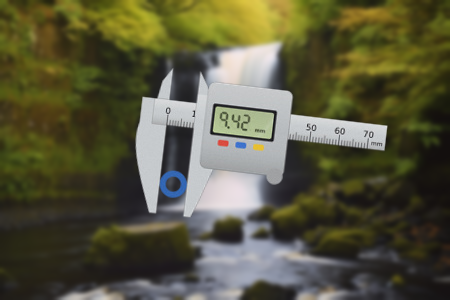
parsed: 9.42 mm
